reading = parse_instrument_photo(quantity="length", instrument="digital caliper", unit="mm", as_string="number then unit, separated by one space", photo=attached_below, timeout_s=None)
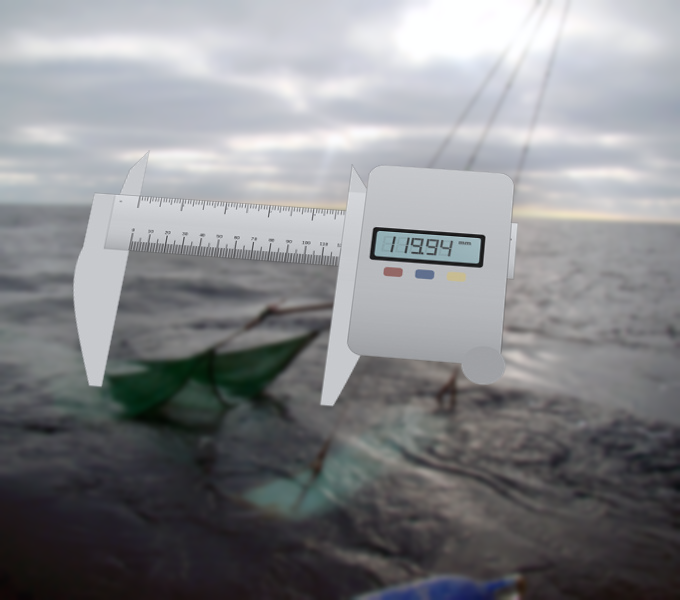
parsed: 119.94 mm
